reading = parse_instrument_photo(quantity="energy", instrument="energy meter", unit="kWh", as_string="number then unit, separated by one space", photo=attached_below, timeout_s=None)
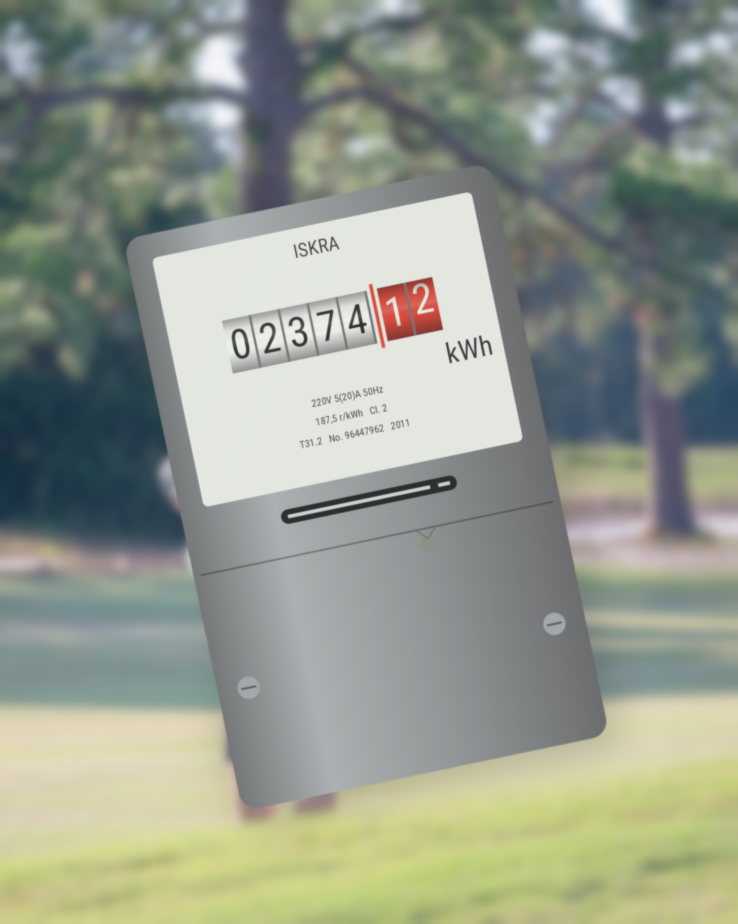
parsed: 2374.12 kWh
